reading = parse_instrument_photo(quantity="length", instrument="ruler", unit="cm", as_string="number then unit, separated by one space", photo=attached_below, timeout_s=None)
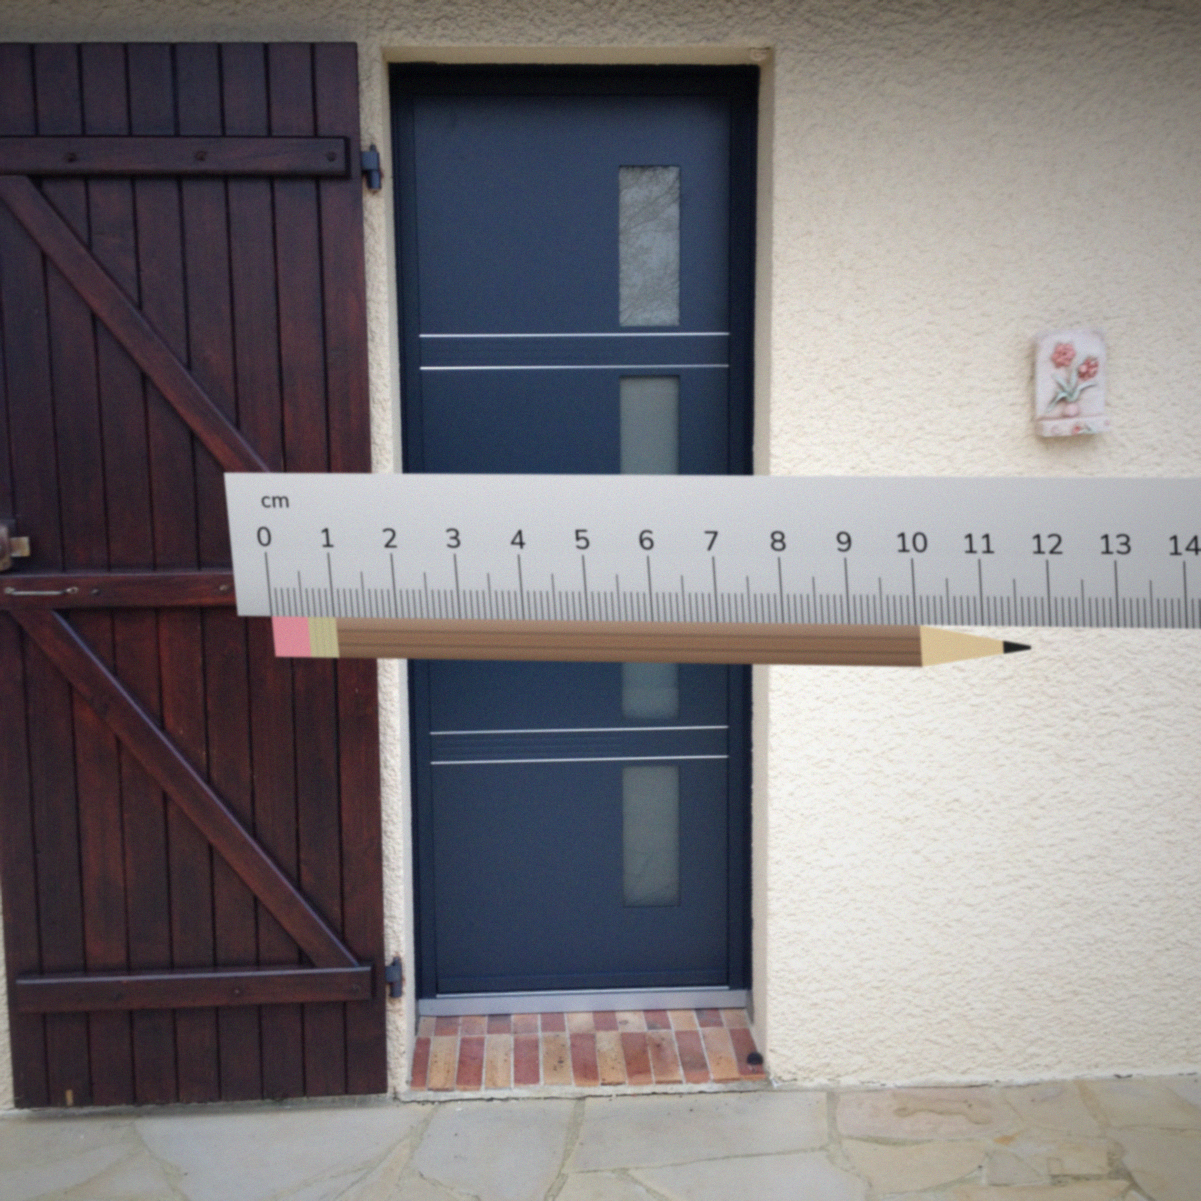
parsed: 11.7 cm
